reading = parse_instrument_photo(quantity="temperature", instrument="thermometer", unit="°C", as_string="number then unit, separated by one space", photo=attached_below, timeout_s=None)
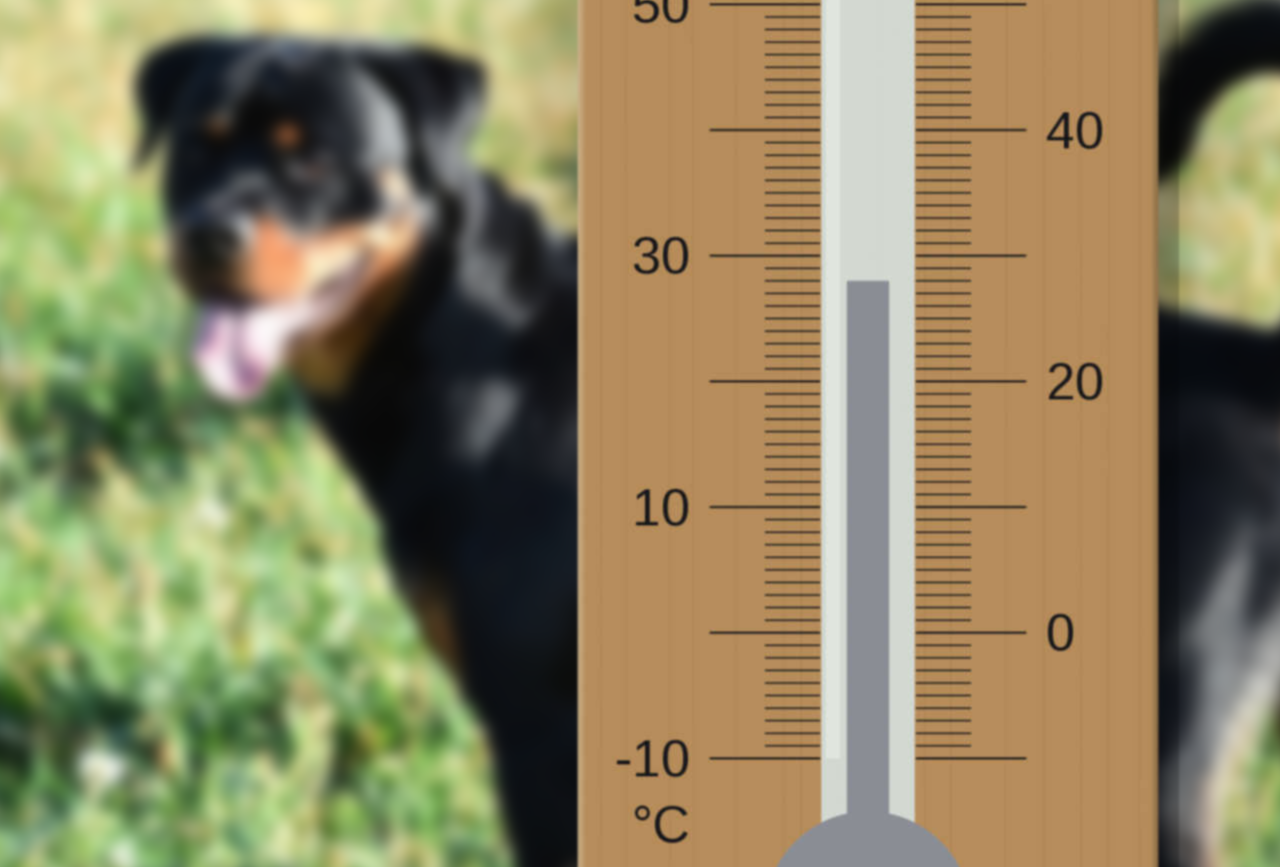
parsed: 28 °C
